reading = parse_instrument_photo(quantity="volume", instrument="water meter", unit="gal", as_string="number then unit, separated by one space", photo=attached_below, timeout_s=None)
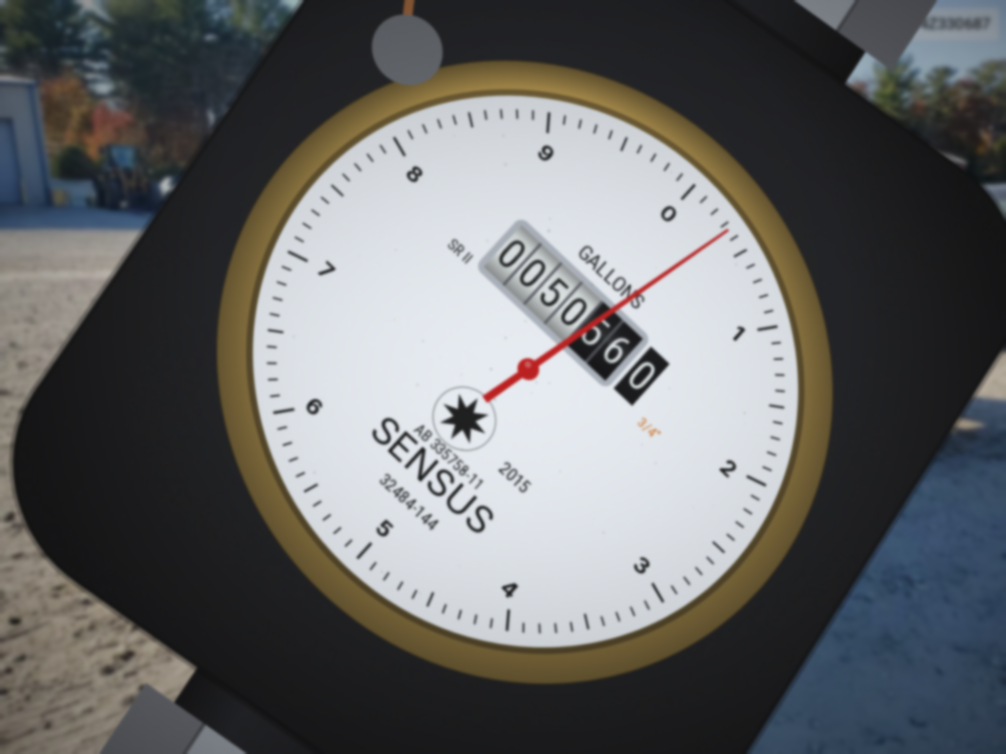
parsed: 50560.3 gal
